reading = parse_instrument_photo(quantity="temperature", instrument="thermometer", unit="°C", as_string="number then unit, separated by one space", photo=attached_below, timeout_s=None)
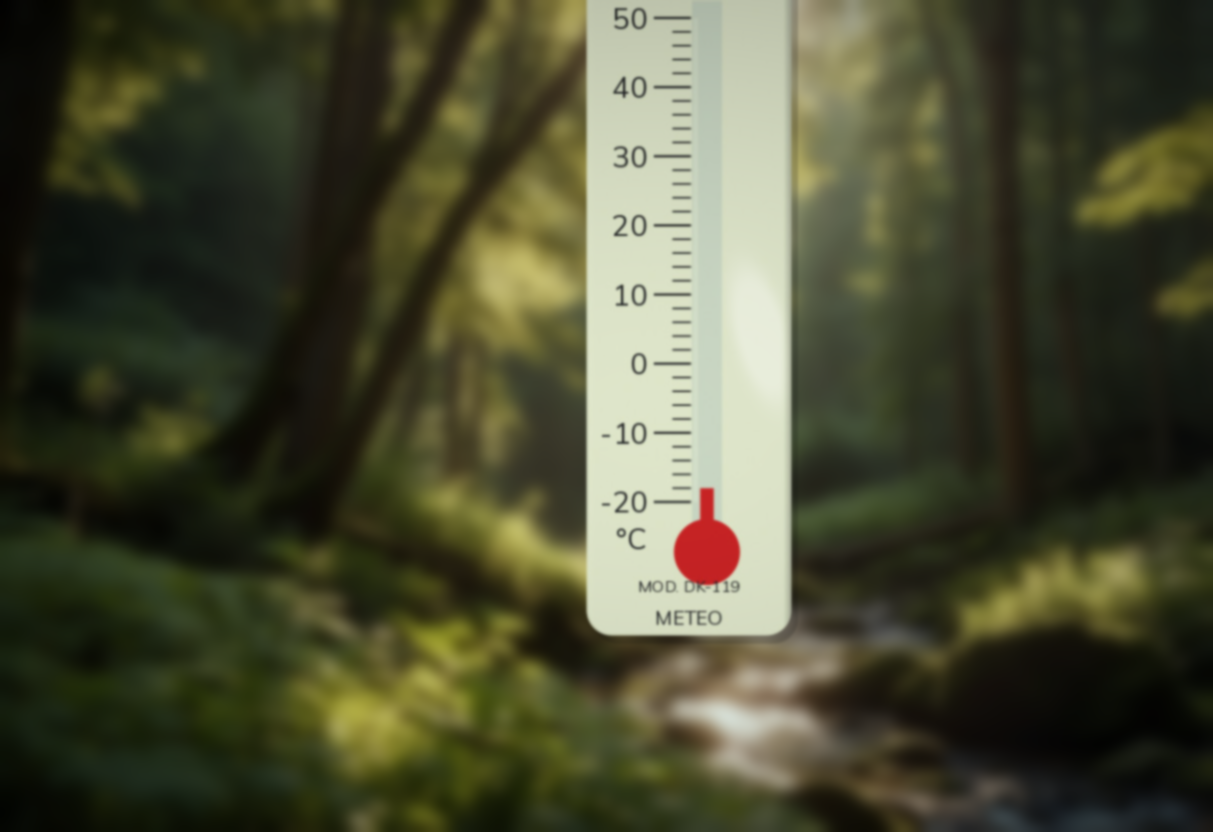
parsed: -18 °C
